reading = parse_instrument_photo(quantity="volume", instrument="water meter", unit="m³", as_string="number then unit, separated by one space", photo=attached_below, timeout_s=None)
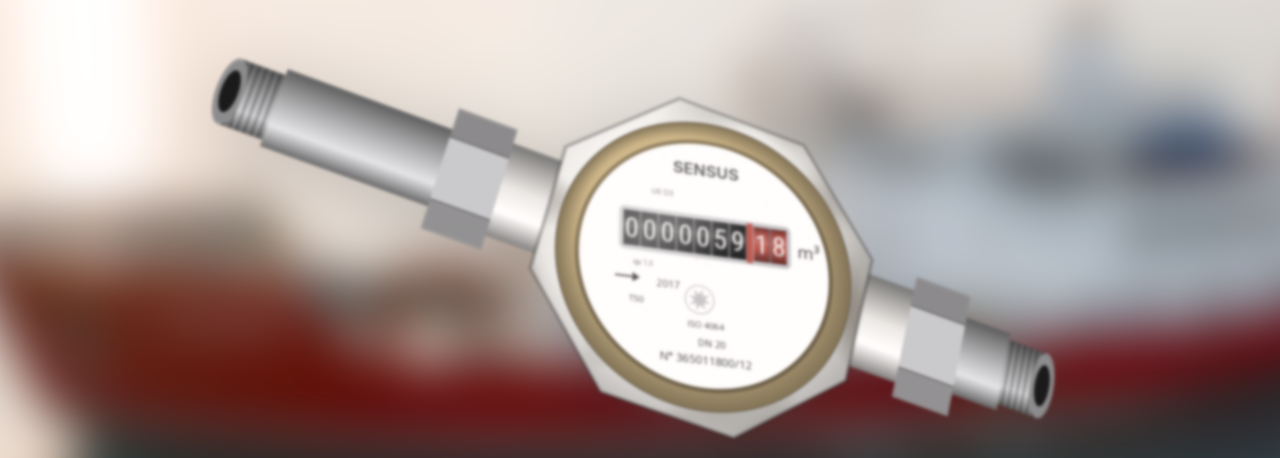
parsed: 59.18 m³
